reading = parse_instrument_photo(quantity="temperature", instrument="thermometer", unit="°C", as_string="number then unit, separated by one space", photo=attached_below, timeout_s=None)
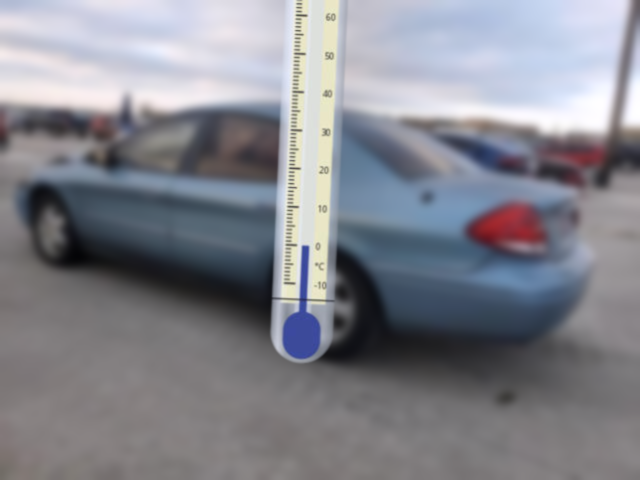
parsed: 0 °C
